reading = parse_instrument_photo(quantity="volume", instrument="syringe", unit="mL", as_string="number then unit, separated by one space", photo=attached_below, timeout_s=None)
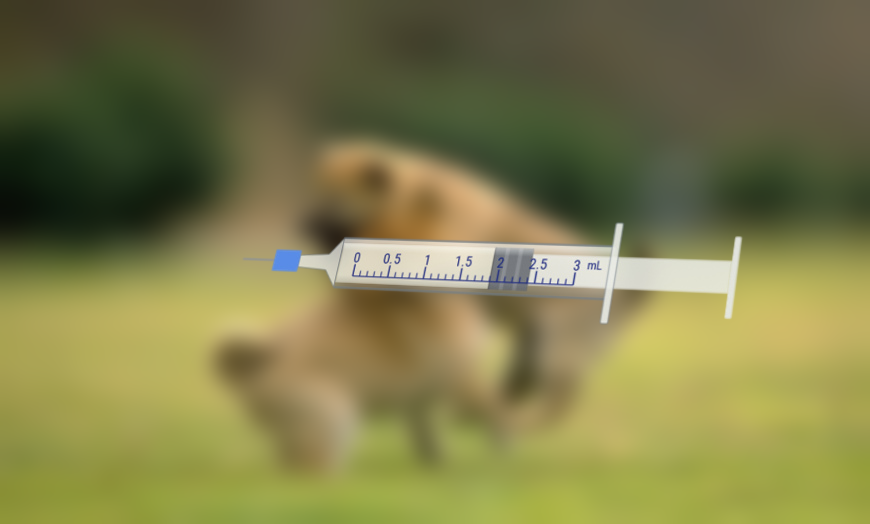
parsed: 1.9 mL
